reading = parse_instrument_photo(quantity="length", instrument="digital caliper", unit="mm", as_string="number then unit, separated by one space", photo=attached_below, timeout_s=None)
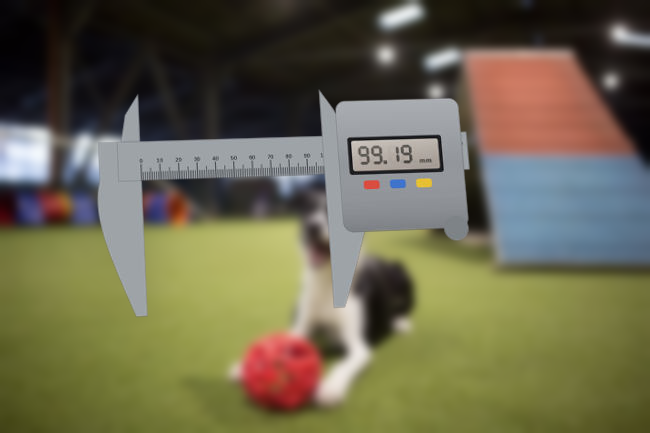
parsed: 99.19 mm
